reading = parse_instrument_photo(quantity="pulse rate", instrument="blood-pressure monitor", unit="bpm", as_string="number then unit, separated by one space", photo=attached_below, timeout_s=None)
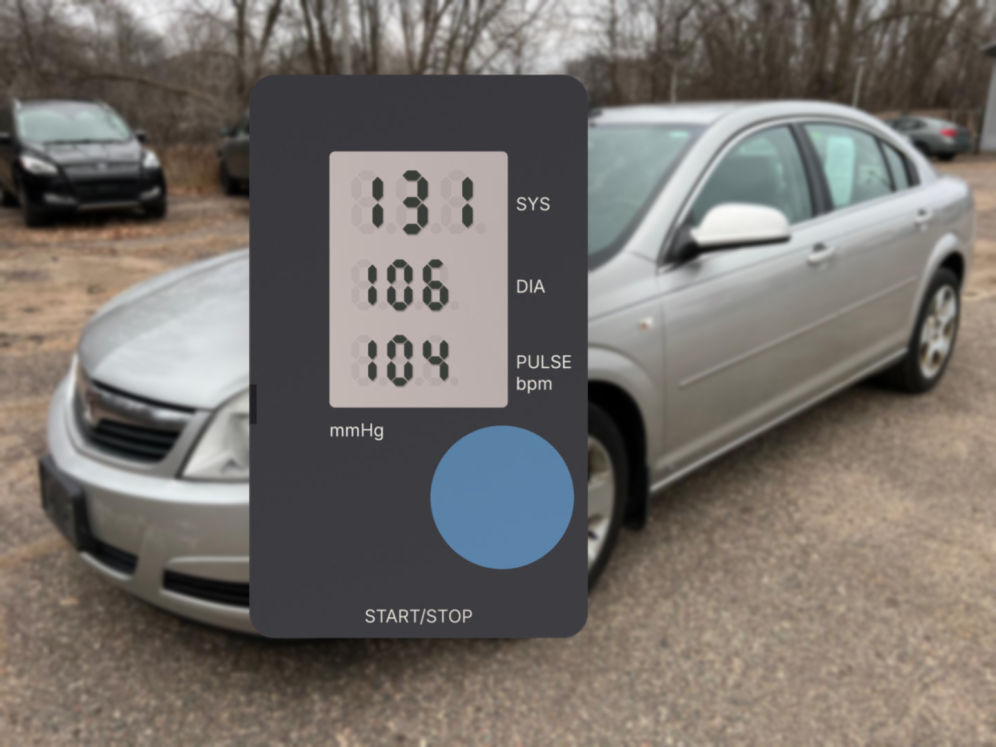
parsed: 104 bpm
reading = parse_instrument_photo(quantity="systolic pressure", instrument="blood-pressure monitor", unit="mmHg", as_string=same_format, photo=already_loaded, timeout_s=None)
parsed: 131 mmHg
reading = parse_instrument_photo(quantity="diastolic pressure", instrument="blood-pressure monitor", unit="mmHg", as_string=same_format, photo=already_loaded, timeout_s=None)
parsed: 106 mmHg
